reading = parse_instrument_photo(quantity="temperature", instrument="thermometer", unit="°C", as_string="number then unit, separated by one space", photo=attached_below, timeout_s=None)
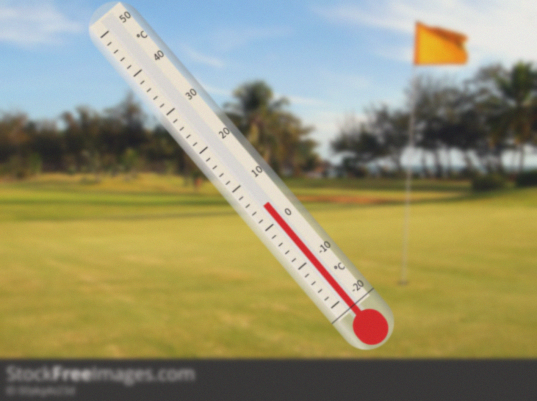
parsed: 4 °C
